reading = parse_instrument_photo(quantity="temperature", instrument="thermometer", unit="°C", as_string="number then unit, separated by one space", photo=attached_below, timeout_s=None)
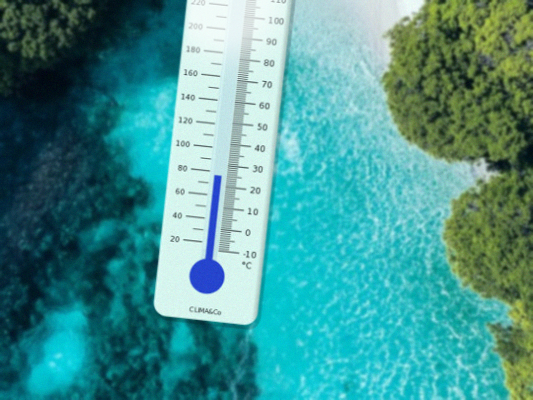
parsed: 25 °C
